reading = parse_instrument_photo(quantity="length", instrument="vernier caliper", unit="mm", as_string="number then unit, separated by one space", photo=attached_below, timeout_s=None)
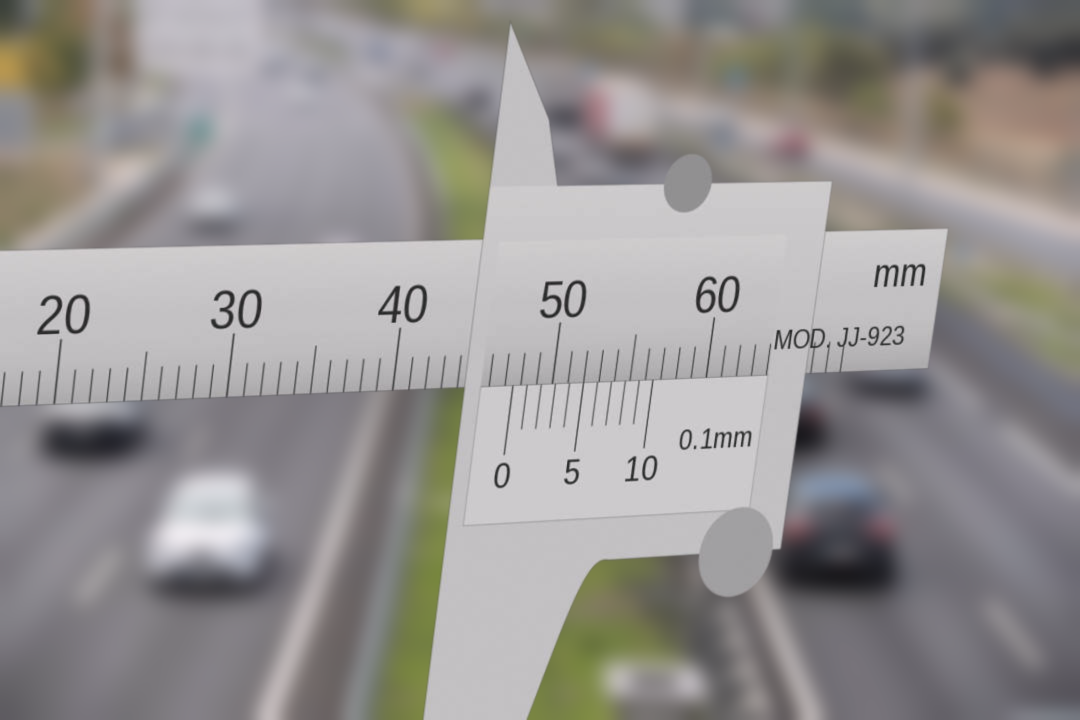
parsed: 47.5 mm
